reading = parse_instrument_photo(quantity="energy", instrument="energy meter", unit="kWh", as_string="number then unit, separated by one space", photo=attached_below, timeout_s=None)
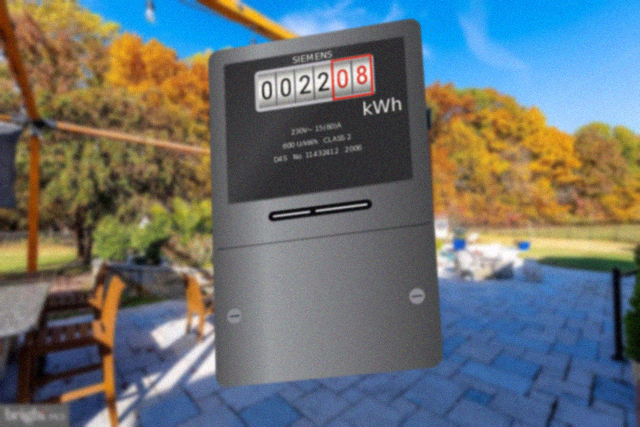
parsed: 22.08 kWh
